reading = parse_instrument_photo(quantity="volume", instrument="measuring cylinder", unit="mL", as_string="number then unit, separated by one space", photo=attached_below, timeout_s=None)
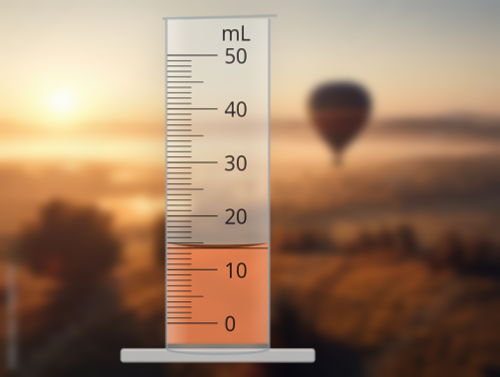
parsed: 14 mL
